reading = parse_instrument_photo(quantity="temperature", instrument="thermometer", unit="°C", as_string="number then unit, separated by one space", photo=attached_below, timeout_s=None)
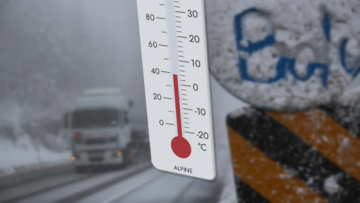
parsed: 4 °C
